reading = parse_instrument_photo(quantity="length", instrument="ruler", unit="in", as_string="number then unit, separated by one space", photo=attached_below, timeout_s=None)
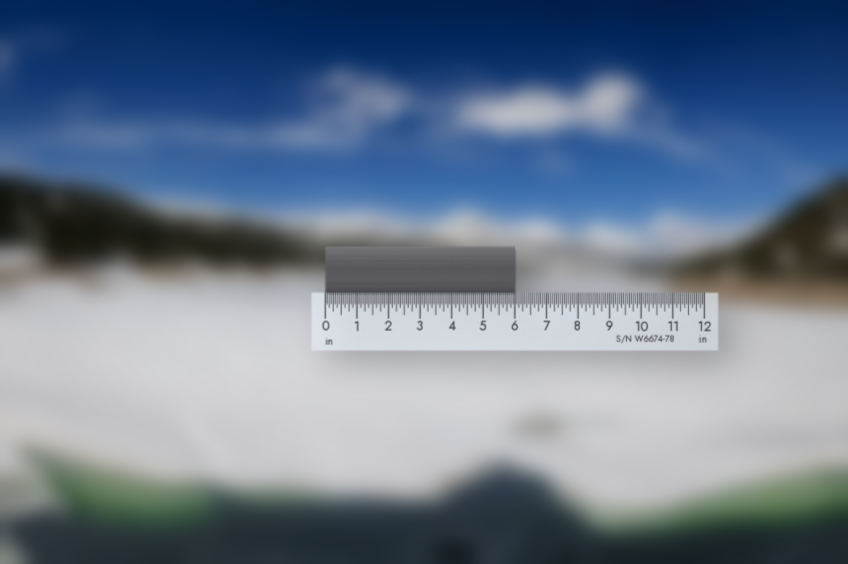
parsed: 6 in
